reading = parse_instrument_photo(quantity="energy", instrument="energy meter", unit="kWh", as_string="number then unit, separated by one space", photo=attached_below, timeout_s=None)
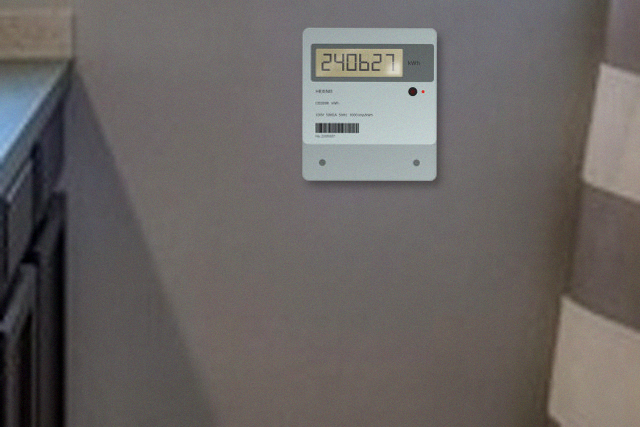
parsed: 240627 kWh
